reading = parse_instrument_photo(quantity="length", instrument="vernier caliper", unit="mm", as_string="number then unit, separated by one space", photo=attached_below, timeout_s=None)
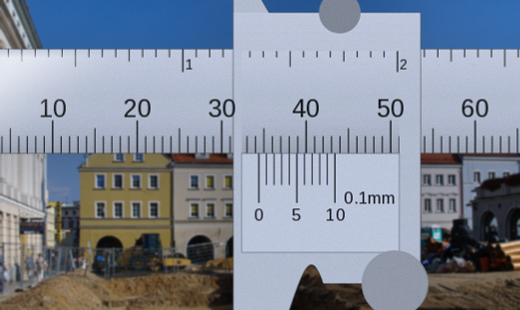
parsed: 34.4 mm
